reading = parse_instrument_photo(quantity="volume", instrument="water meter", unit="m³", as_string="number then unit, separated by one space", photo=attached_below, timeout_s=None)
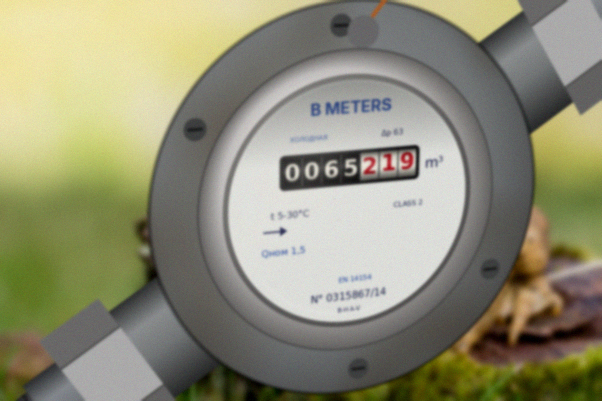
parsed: 65.219 m³
